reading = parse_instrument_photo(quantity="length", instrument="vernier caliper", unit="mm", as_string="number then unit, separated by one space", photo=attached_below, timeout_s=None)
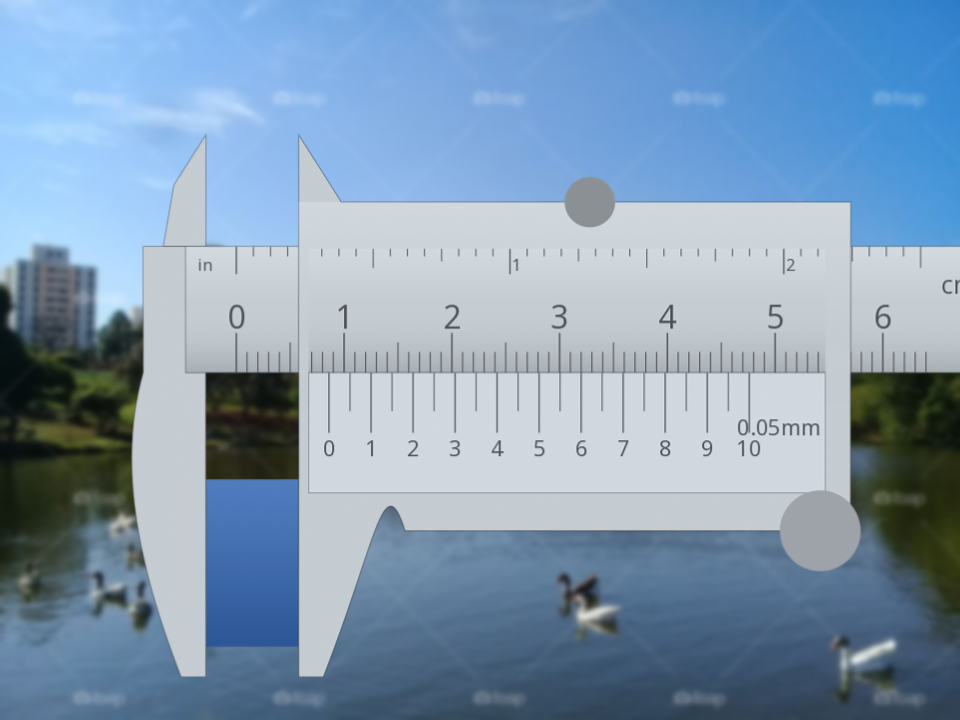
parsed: 8.6 mm
